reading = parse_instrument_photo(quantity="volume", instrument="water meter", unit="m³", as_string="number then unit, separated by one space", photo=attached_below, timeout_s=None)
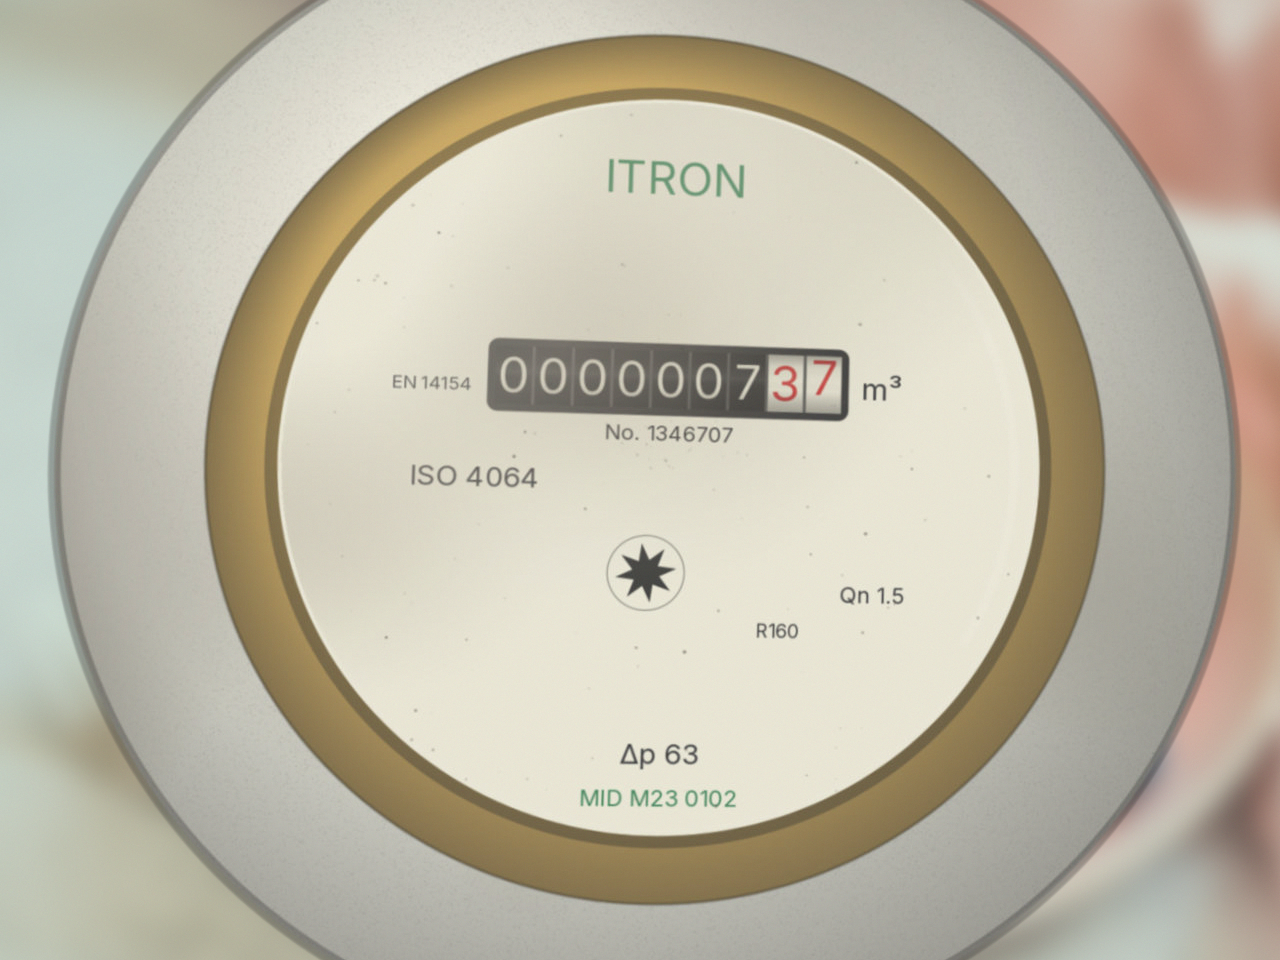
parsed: 7.37 m³
